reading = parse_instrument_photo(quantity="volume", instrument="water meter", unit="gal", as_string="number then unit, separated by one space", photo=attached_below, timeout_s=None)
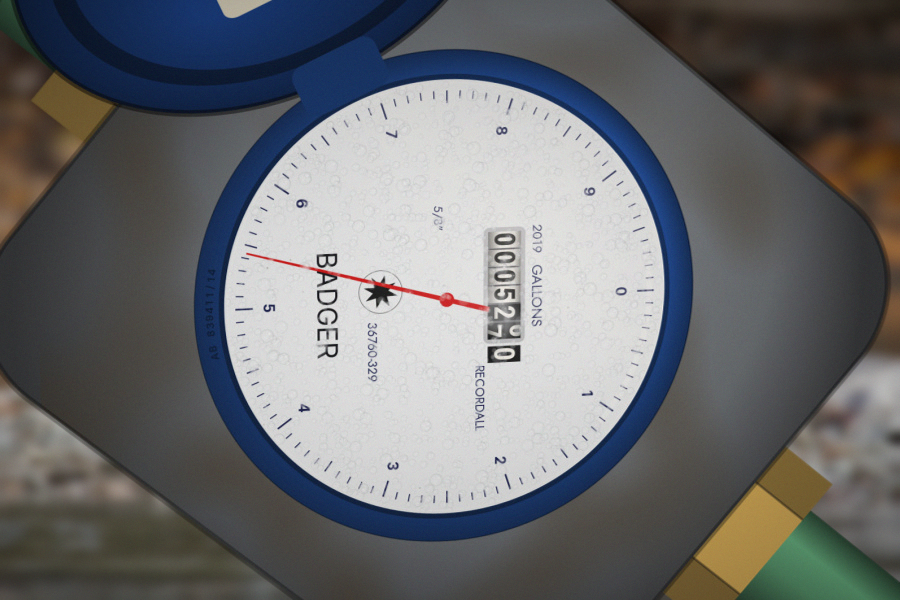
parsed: 5265.4 gal
